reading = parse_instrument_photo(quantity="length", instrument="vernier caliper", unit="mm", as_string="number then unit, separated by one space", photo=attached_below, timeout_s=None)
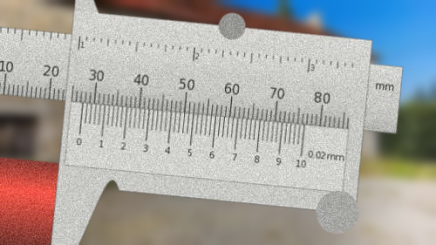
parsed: 27.5 mm
